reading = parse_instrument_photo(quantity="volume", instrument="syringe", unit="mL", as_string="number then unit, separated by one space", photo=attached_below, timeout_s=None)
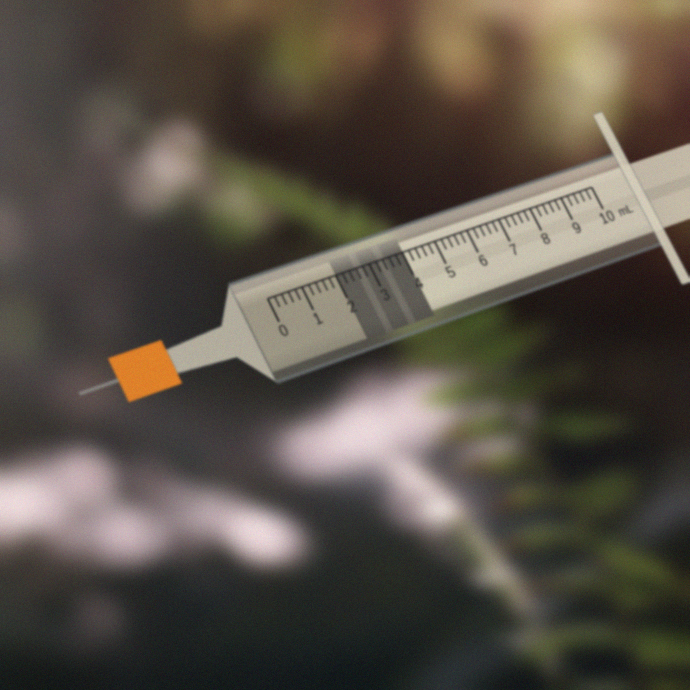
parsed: 2 mL
